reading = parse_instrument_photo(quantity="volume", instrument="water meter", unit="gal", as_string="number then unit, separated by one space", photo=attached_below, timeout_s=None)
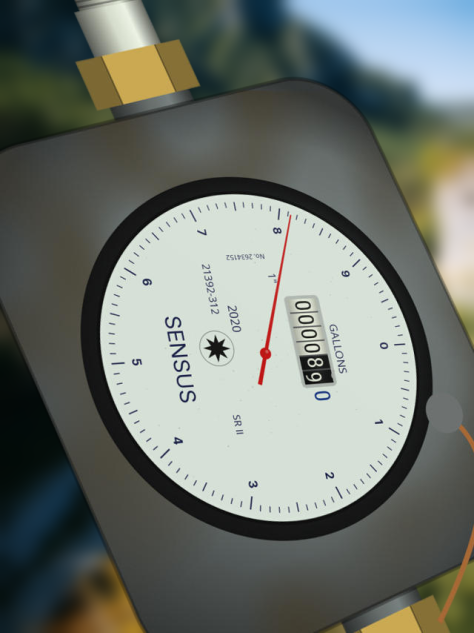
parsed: 888.1 gal
